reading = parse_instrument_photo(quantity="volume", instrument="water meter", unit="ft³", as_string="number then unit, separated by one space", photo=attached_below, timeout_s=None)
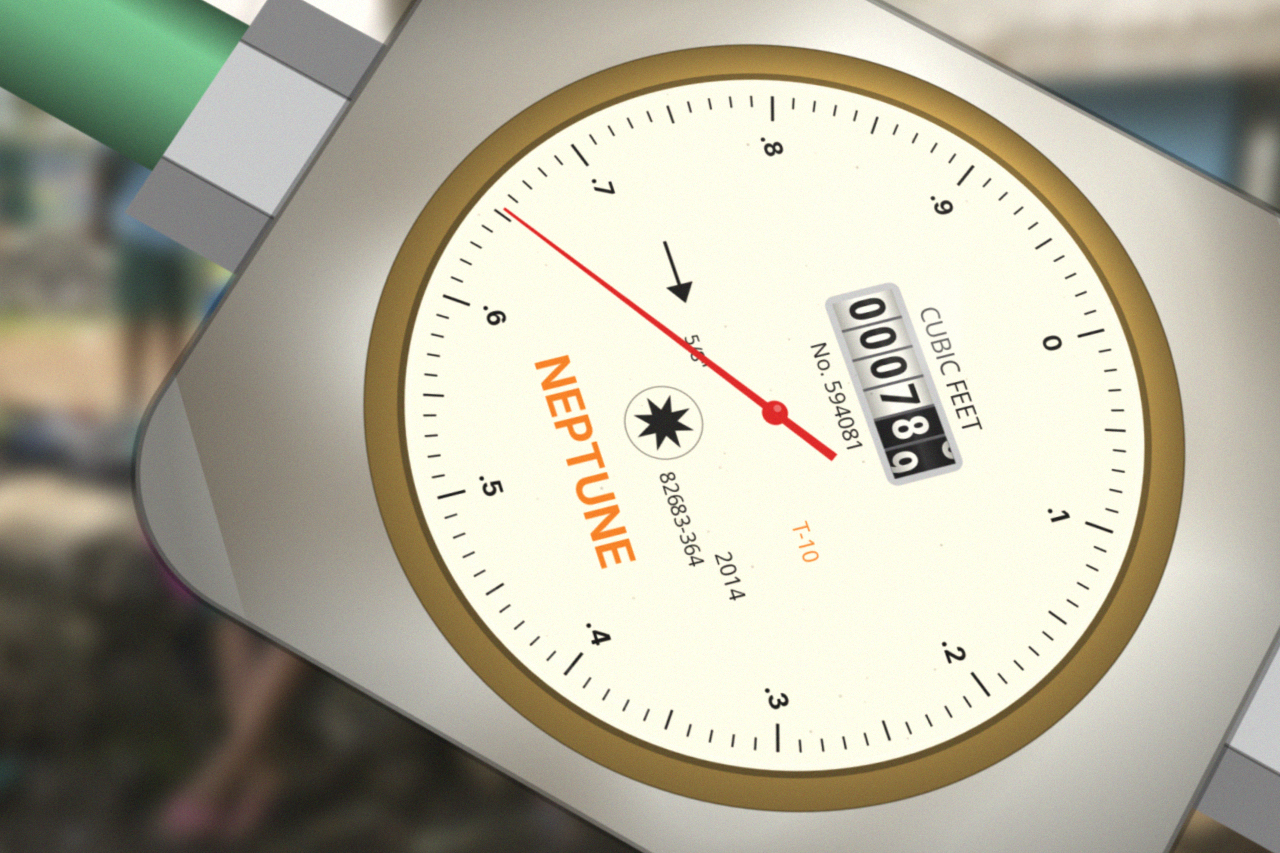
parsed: 788.65 ft³
